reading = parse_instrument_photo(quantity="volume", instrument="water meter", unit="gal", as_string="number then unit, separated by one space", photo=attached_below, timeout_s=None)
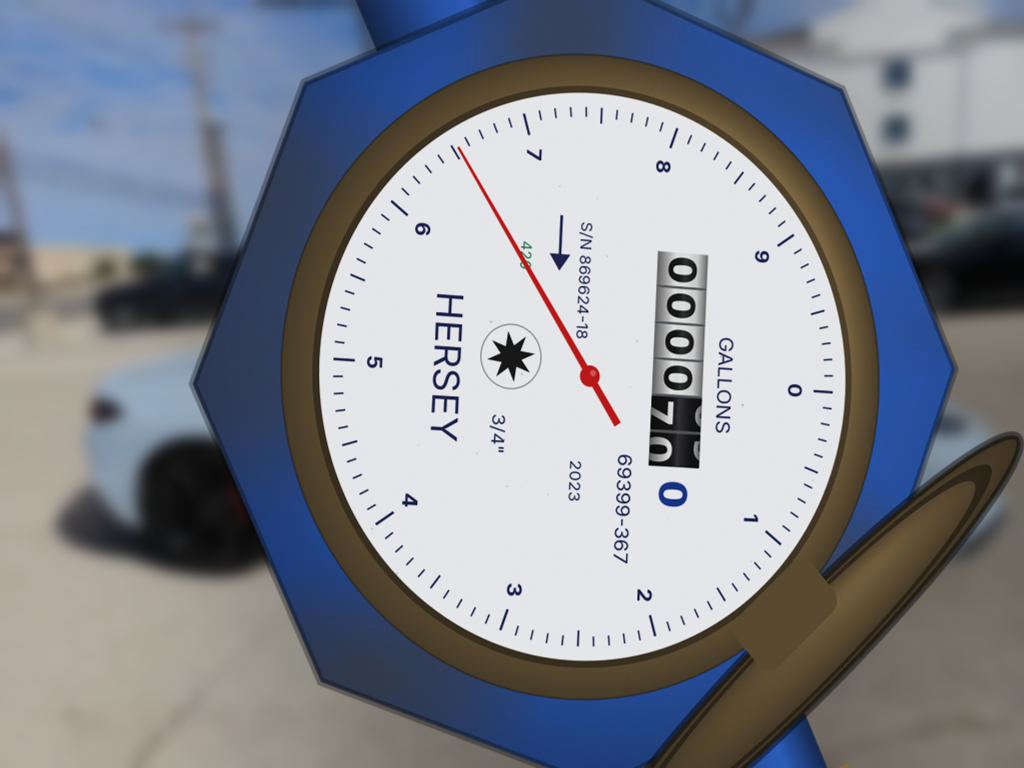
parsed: 696.5 gal
